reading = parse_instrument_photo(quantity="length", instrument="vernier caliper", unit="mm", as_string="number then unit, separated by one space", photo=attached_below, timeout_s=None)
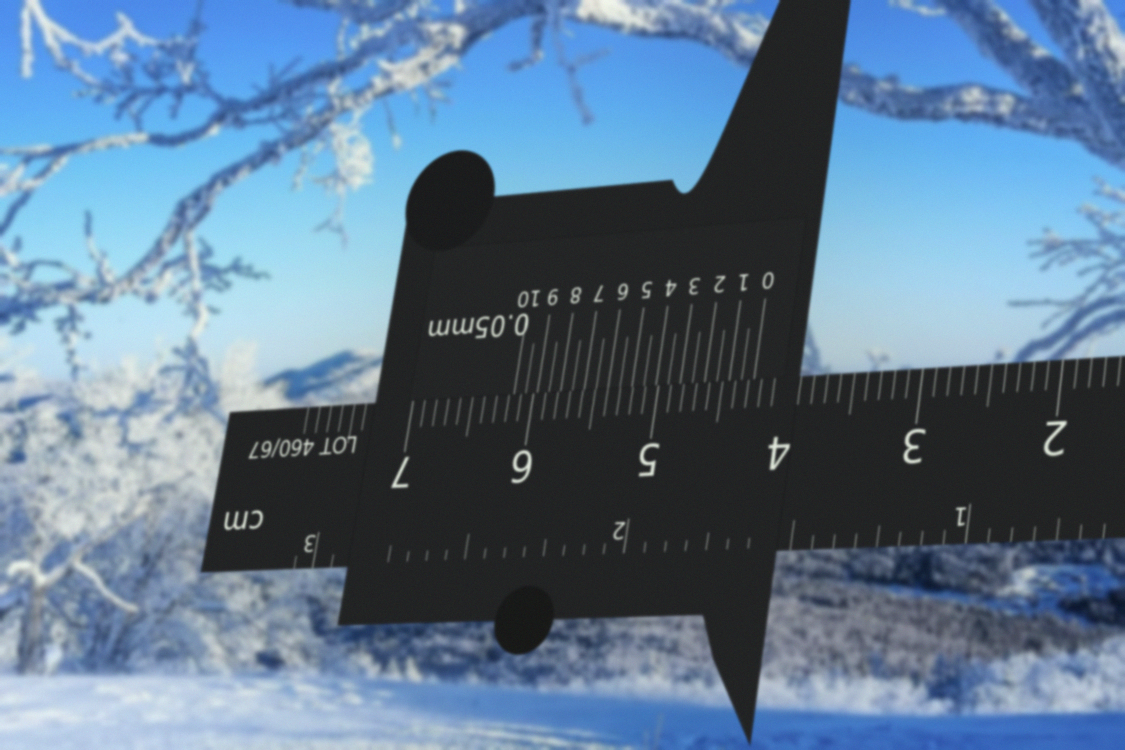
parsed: 42.6 mm
